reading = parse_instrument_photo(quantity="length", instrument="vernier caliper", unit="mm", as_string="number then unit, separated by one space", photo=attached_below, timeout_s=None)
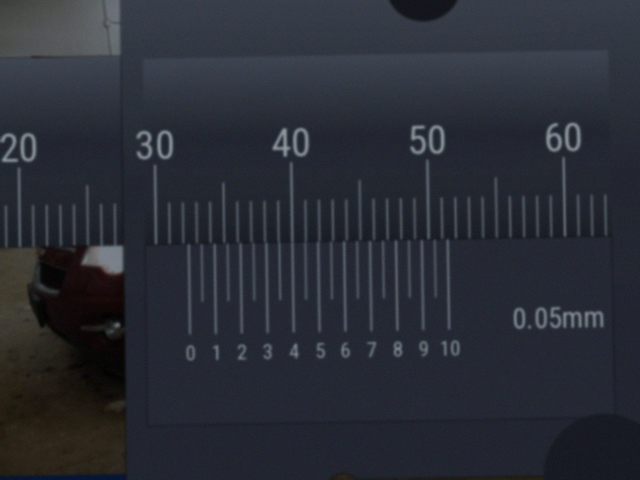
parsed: 32.4 mm
